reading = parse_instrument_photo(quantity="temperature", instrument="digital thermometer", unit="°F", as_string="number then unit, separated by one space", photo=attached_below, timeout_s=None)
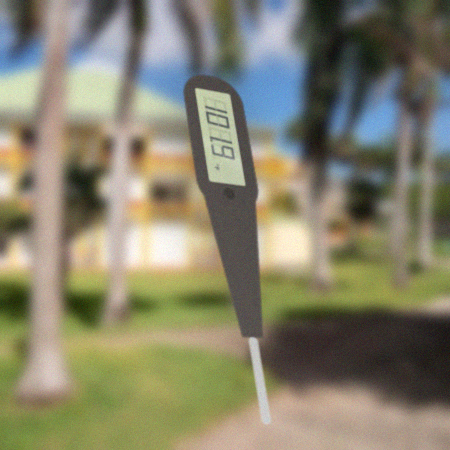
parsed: 101.9 °F
